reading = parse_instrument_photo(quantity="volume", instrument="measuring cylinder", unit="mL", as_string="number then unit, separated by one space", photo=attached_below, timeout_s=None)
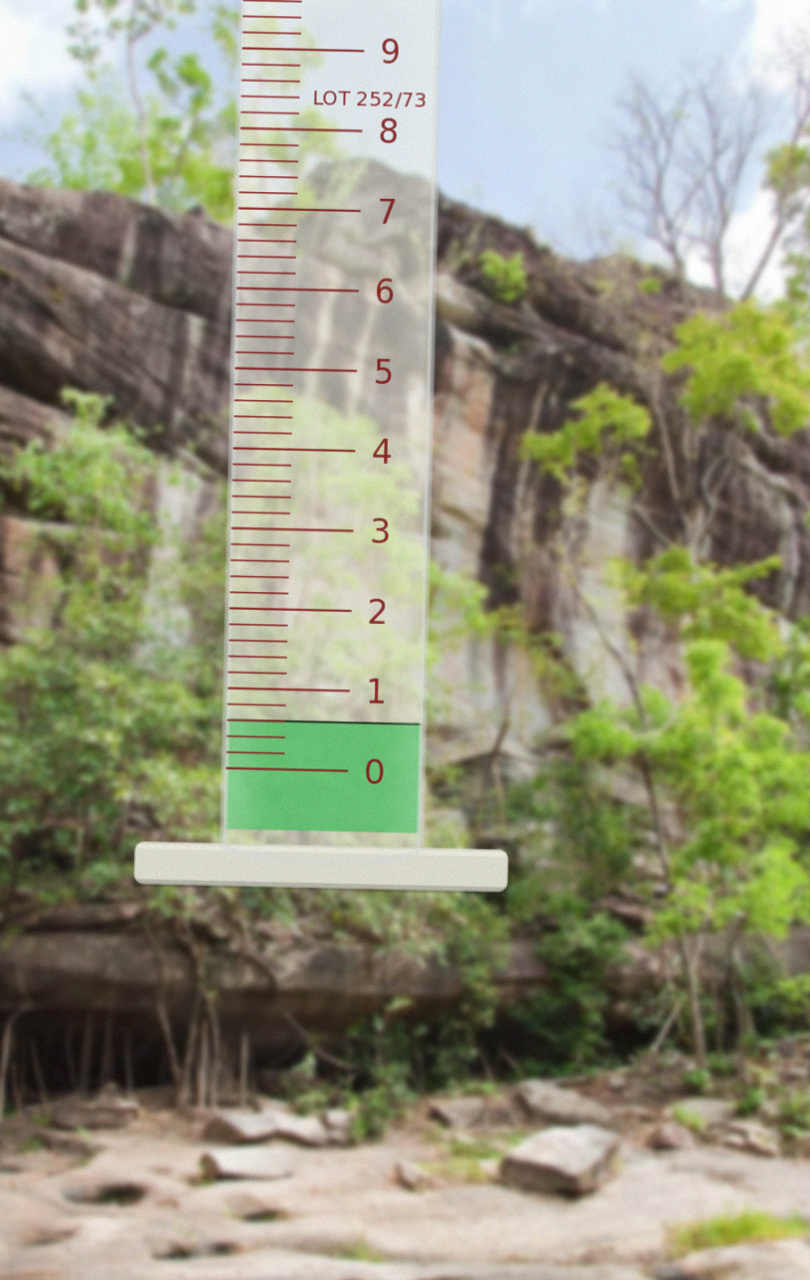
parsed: 0.6 mL
